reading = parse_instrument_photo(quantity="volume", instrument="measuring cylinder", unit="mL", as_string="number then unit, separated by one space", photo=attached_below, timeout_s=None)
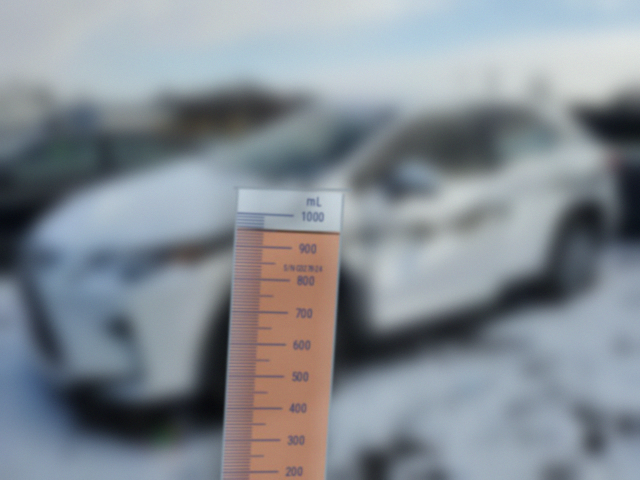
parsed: 950 mL
